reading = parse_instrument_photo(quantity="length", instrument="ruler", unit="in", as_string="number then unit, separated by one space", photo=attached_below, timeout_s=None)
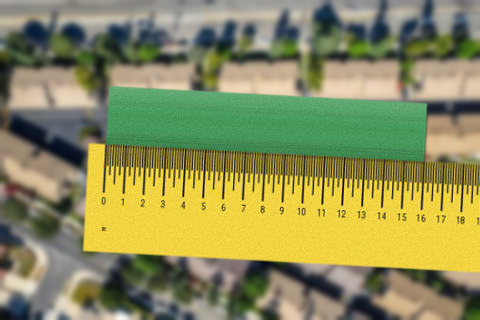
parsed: 16 in
